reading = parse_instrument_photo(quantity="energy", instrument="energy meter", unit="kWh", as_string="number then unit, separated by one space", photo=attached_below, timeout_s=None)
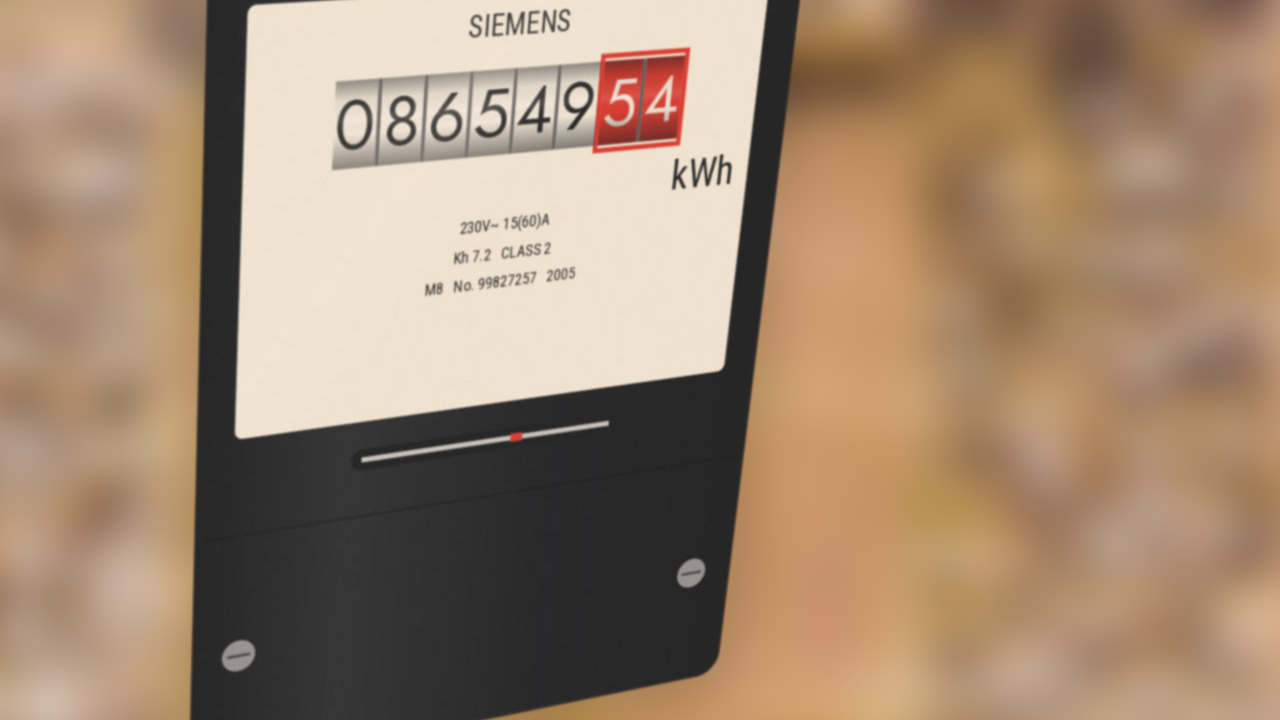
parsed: 86549.54 kWh
